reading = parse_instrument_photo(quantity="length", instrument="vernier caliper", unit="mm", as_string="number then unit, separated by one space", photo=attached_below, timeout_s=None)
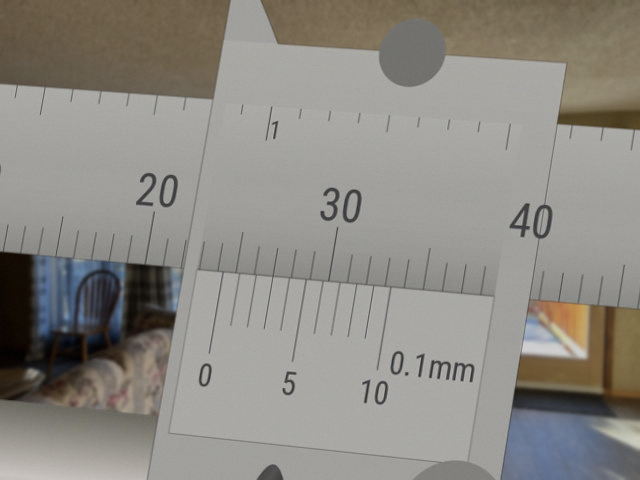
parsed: 24.3 mm
